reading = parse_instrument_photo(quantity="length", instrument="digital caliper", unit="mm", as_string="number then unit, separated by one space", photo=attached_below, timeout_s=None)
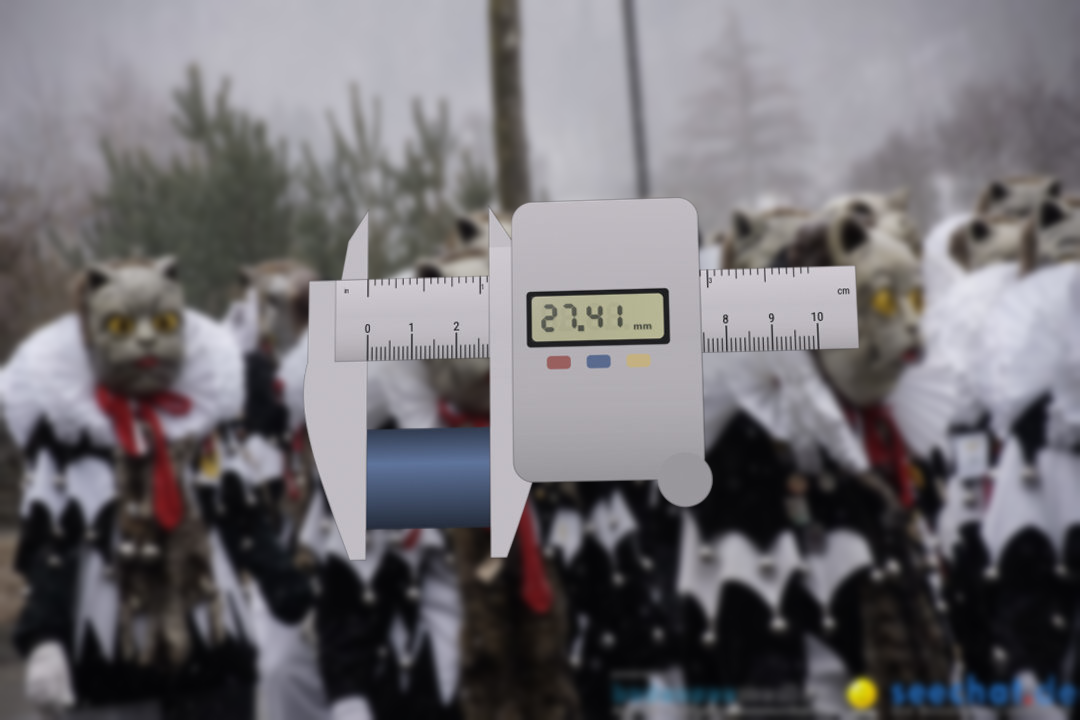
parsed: 27.41 mm
